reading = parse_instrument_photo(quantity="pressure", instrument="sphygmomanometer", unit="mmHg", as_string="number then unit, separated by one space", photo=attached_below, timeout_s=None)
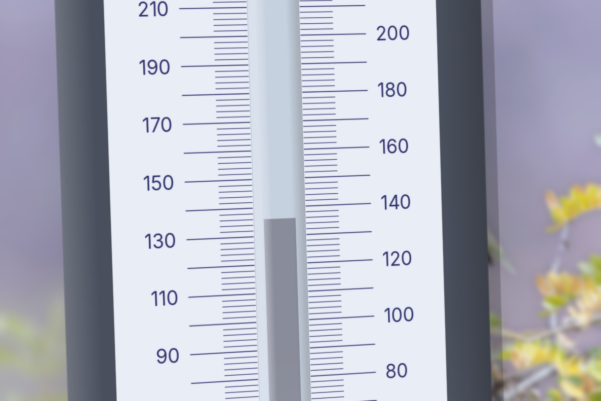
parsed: 136 mmHg
